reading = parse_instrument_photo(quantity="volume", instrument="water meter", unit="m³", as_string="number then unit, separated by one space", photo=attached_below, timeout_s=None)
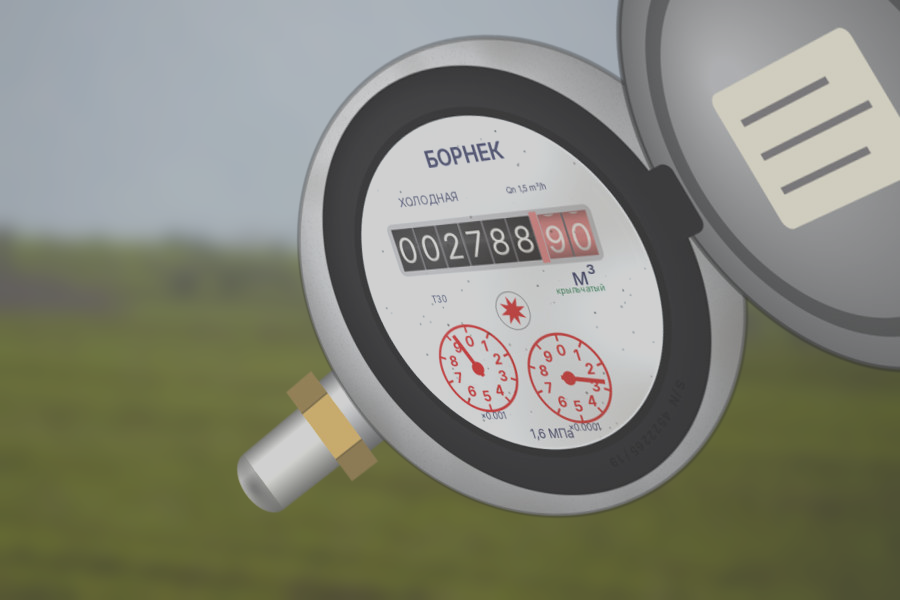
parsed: 2788.8992 m³
